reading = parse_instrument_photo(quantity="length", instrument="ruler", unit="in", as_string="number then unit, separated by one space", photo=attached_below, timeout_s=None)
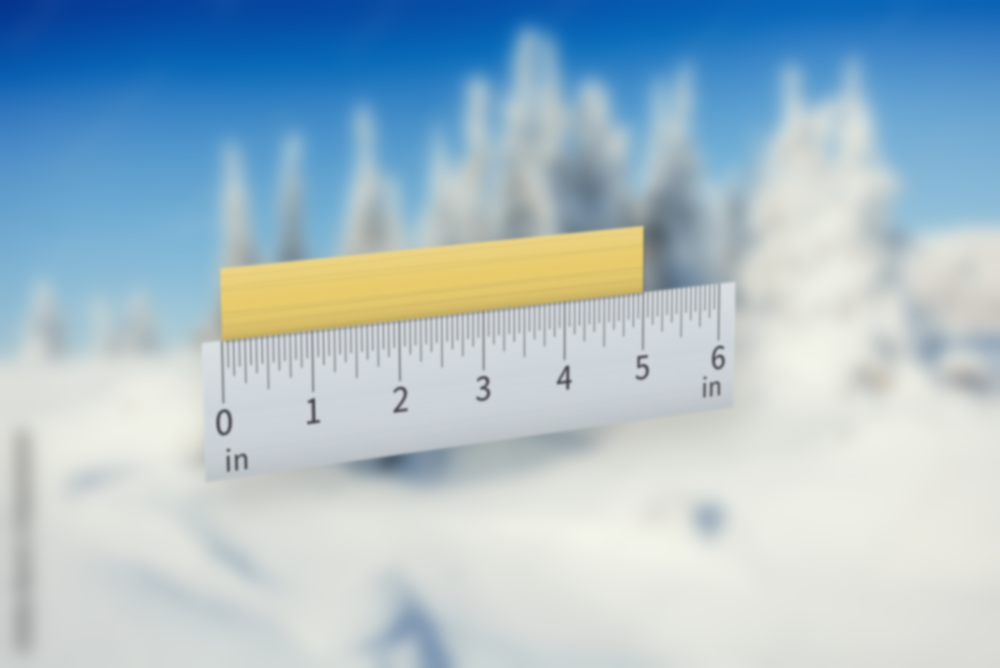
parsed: 5 in
